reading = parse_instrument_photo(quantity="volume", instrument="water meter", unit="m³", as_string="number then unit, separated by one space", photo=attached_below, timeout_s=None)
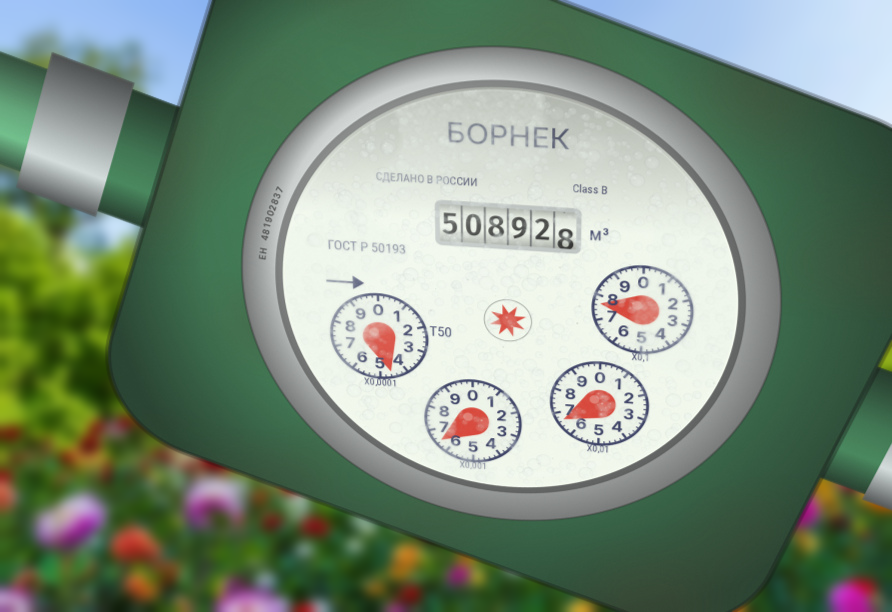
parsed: 508927.7664 m³
